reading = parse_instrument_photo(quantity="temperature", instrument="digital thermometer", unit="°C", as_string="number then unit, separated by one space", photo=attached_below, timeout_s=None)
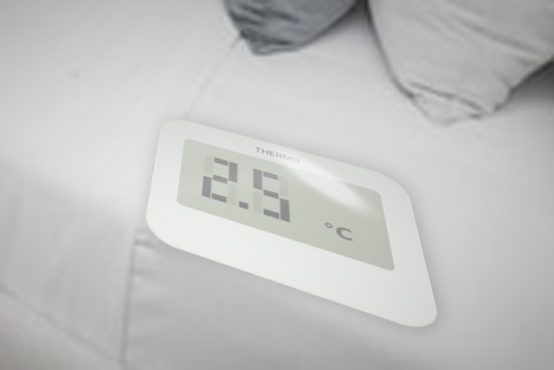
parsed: 2.5 °C
